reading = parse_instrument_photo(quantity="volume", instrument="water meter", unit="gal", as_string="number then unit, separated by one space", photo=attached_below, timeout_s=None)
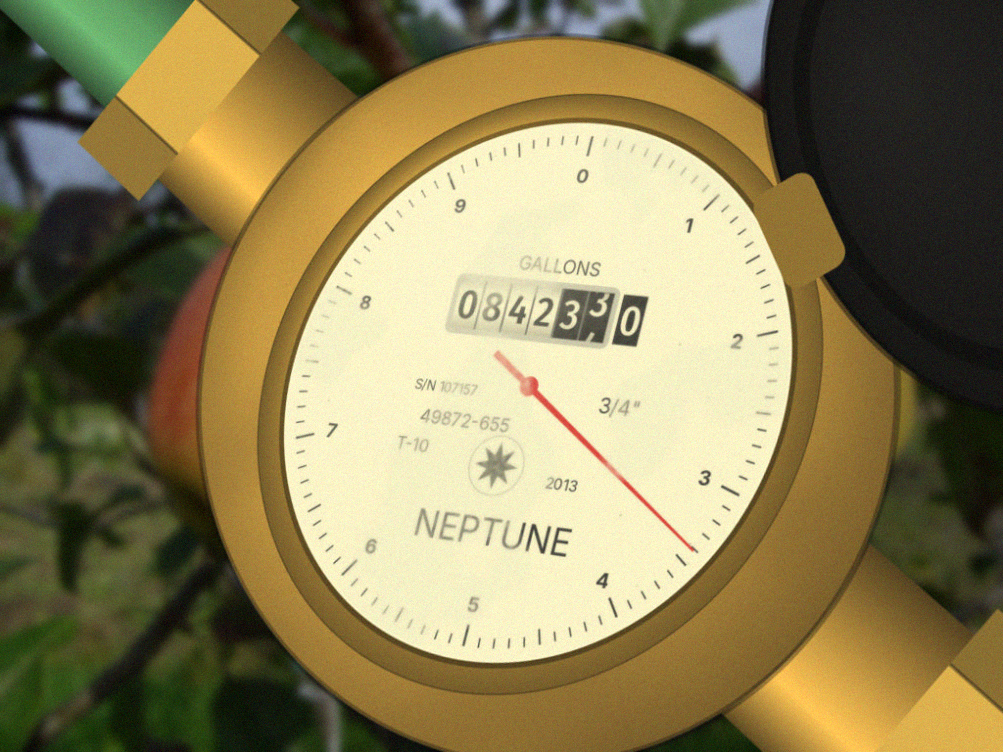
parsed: 842333.4 gal
